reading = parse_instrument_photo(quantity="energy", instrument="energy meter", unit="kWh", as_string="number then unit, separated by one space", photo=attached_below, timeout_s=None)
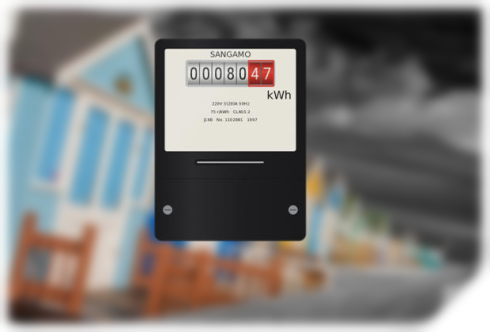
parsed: 80.47 kWh
